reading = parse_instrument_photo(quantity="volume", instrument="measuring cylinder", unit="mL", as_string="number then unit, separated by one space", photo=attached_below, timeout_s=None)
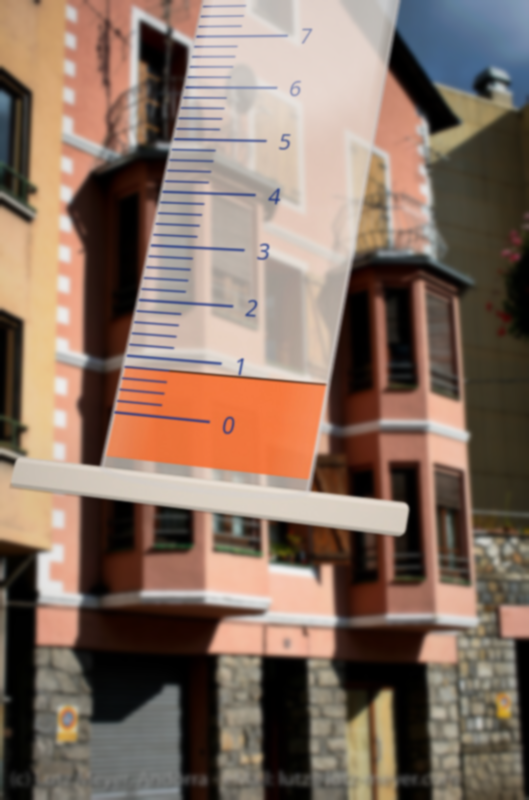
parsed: 0.8 mL
